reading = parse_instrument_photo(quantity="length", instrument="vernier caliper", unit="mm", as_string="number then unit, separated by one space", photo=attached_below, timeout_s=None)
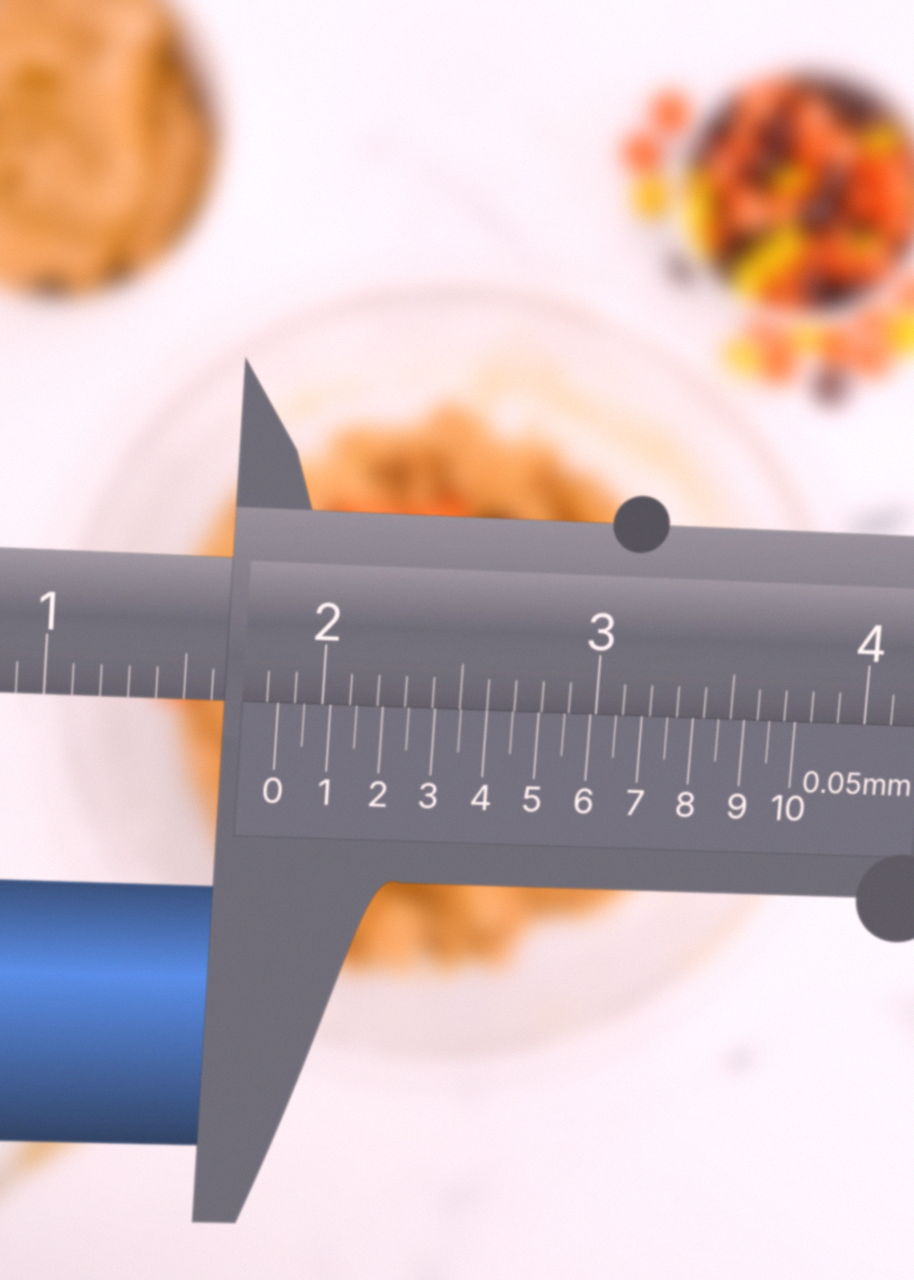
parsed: 18.4 mm
